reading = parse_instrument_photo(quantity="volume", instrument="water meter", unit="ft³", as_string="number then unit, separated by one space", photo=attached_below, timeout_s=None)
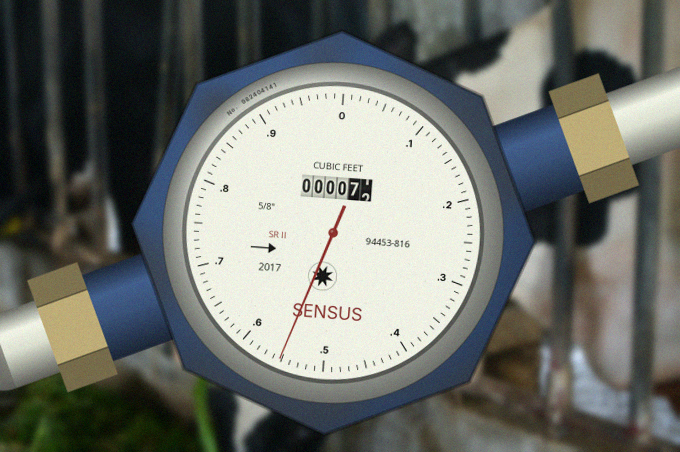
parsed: 71.55 ft³
